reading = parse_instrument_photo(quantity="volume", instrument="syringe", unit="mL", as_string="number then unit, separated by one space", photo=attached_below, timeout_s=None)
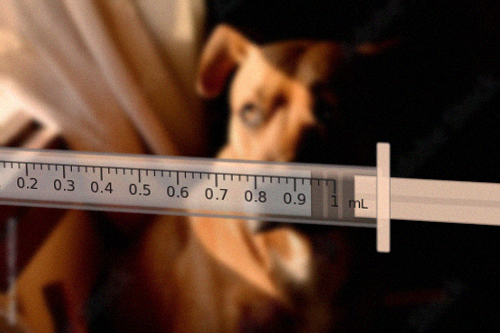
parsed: 0.94 mL
